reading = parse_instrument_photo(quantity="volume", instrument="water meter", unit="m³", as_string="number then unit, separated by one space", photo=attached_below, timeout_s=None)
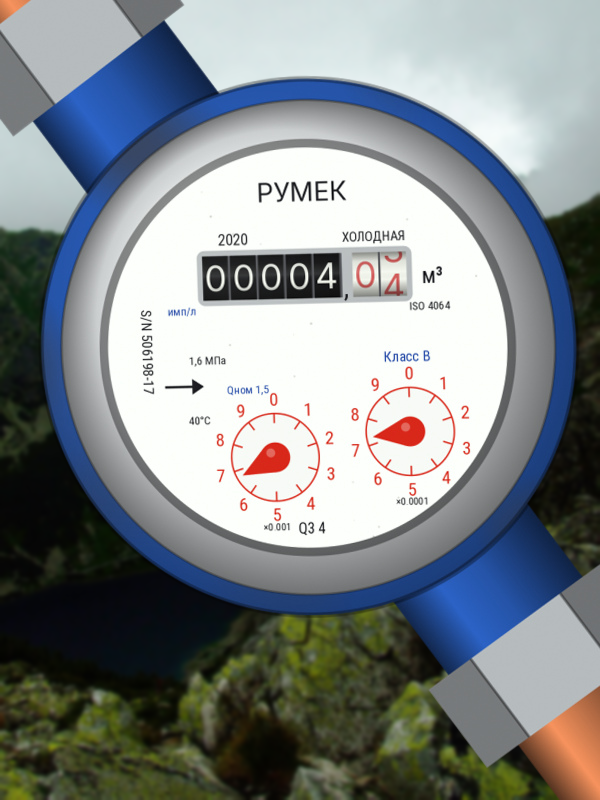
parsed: 4.0367 m³
